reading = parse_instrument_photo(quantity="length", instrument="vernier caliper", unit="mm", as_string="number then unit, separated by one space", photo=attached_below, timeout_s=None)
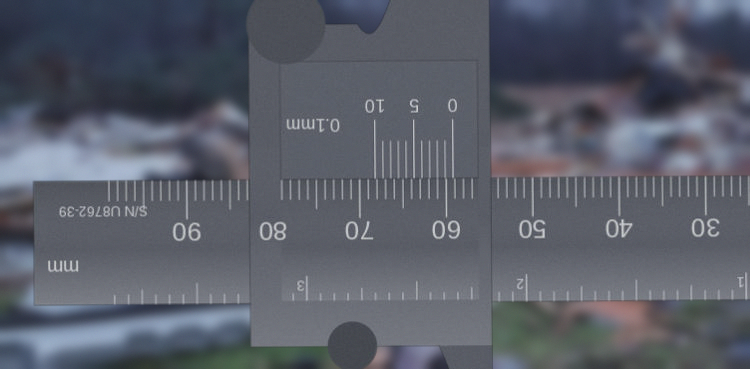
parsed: 59.2 mm
